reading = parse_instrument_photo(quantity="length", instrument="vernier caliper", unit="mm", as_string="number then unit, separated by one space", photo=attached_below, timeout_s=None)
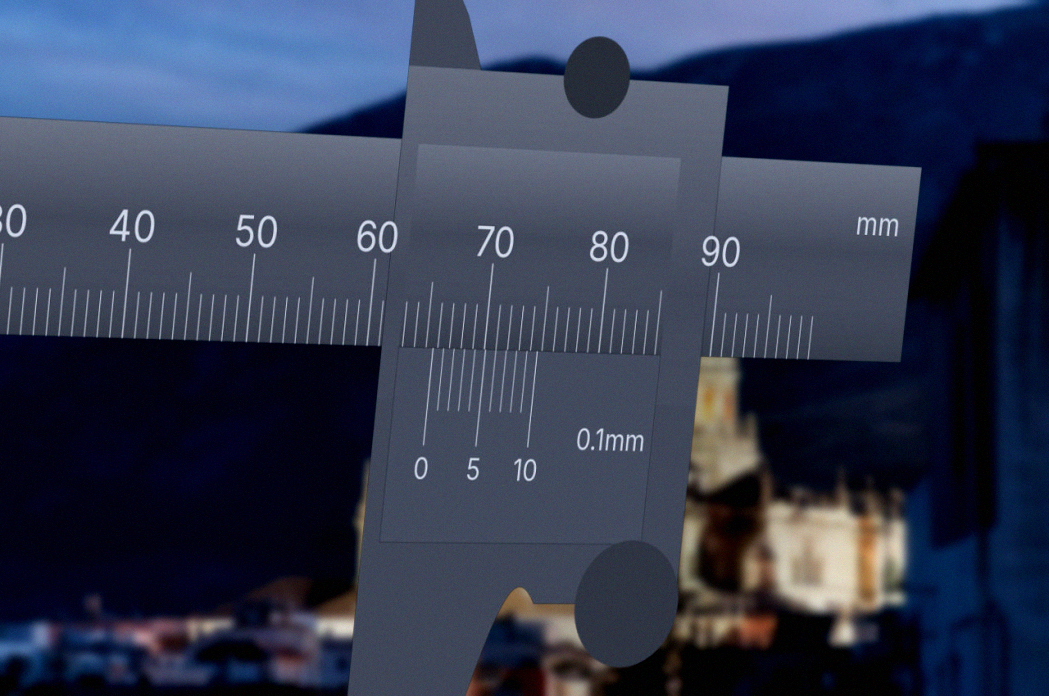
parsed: 65.6 mm
